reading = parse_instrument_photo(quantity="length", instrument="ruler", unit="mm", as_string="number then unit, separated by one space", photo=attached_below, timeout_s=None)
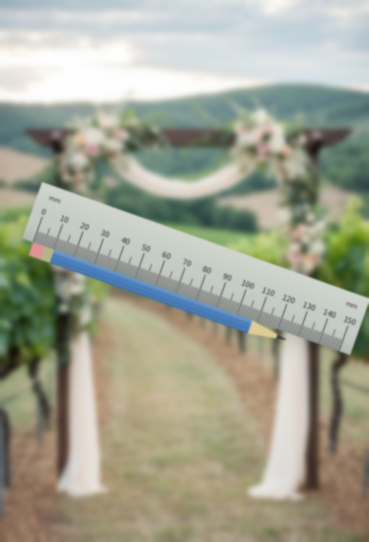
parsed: 125 mm
